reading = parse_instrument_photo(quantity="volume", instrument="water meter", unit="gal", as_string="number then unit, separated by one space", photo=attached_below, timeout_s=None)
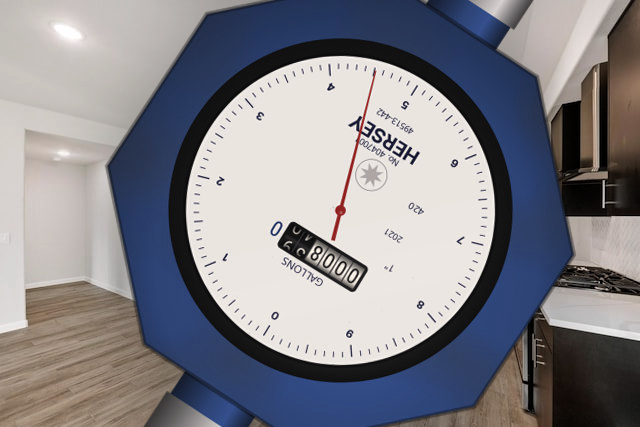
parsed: 8394.5 gal
